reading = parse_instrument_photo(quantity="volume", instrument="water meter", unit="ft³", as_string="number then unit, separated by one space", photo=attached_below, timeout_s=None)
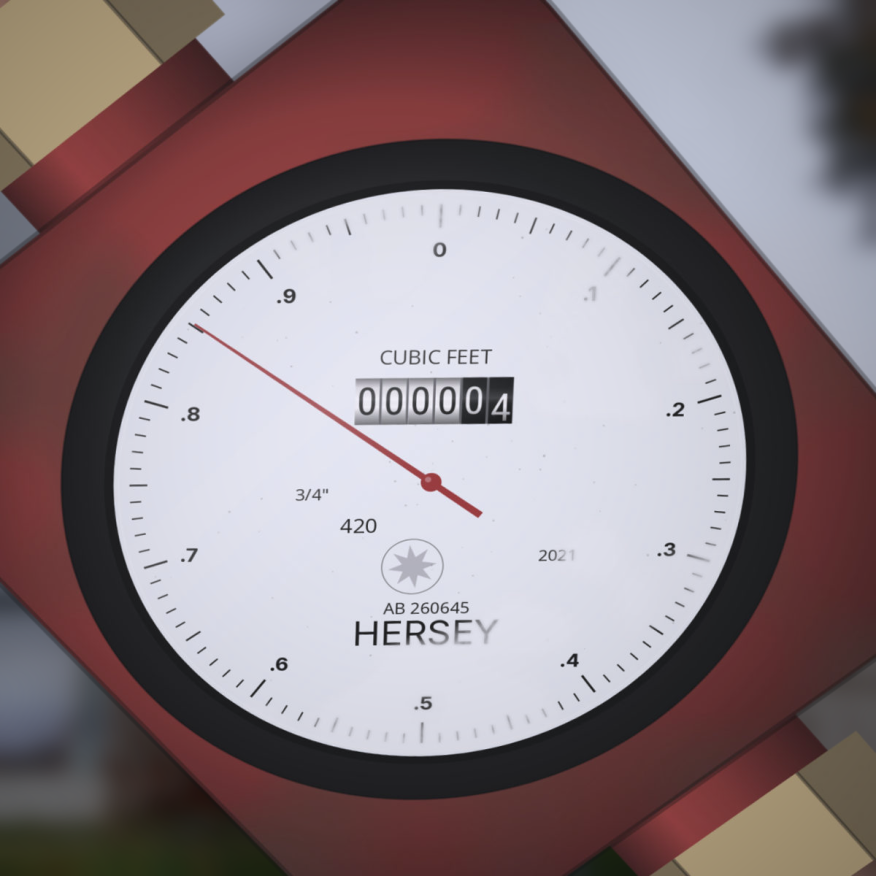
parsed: 3.85 ft³
